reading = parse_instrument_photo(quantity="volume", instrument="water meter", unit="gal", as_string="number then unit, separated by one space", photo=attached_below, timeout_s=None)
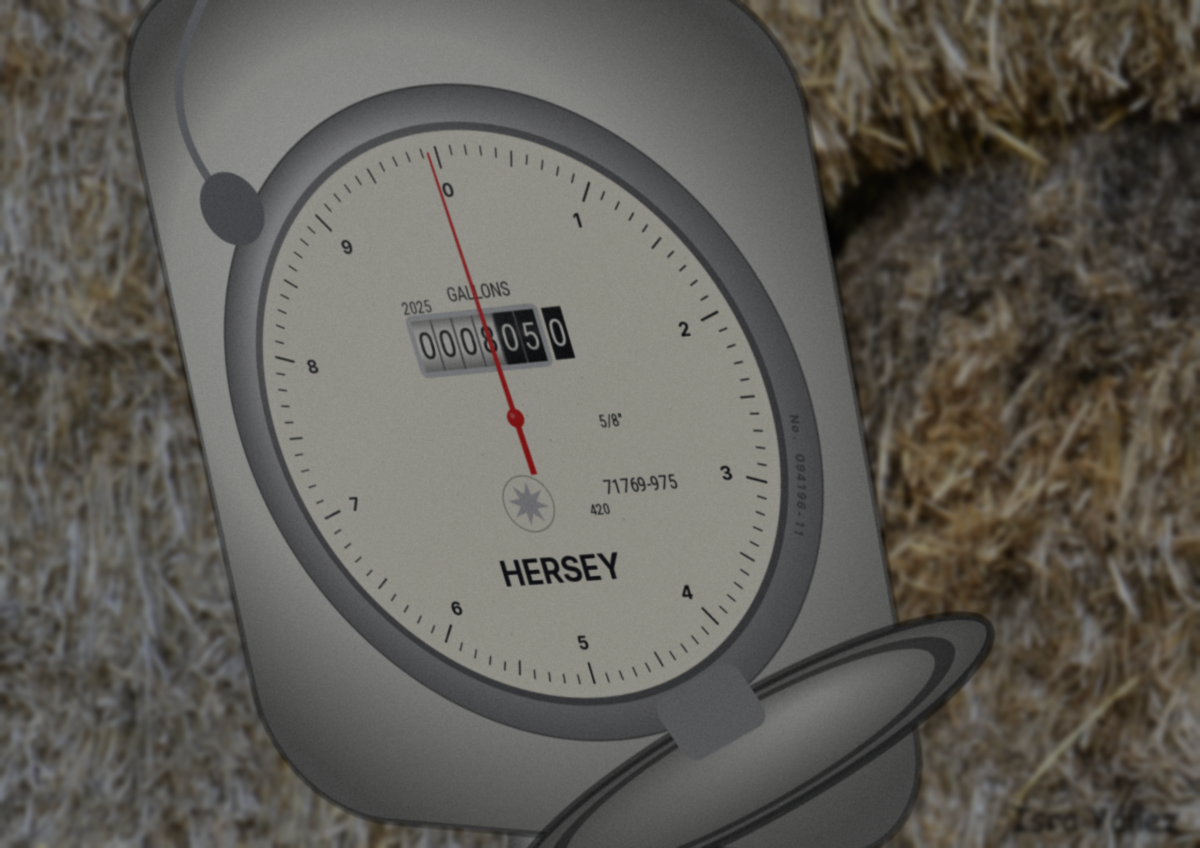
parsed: 8049.9 gal
